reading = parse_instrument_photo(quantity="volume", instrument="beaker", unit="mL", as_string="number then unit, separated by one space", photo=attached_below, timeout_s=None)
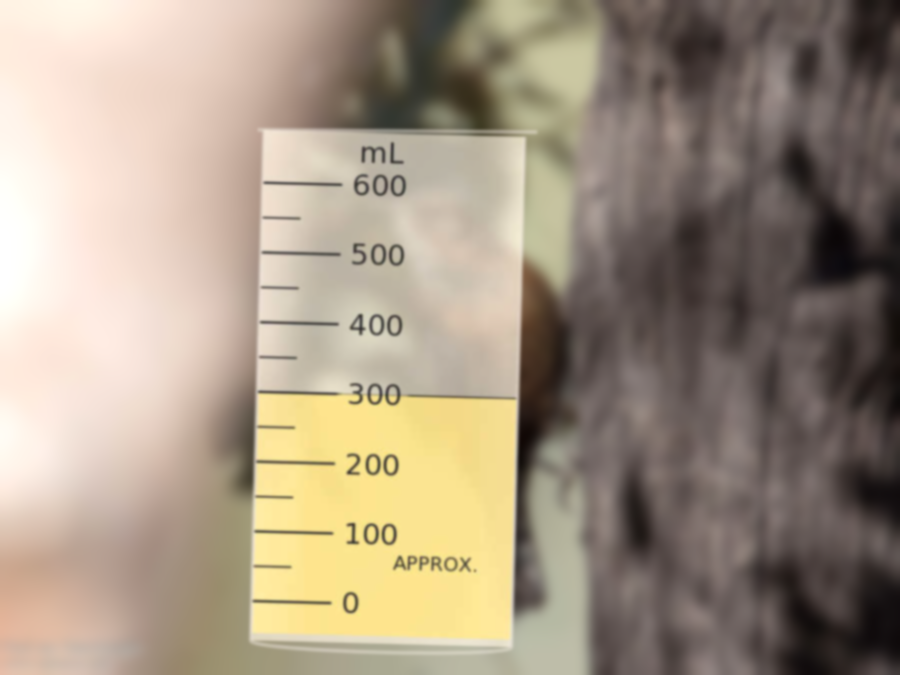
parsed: 300 mL
